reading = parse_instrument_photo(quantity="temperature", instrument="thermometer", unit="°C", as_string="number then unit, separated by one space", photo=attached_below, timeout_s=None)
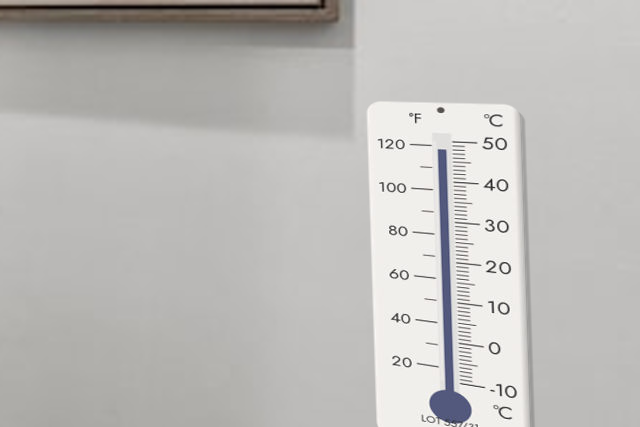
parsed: 48 °C
